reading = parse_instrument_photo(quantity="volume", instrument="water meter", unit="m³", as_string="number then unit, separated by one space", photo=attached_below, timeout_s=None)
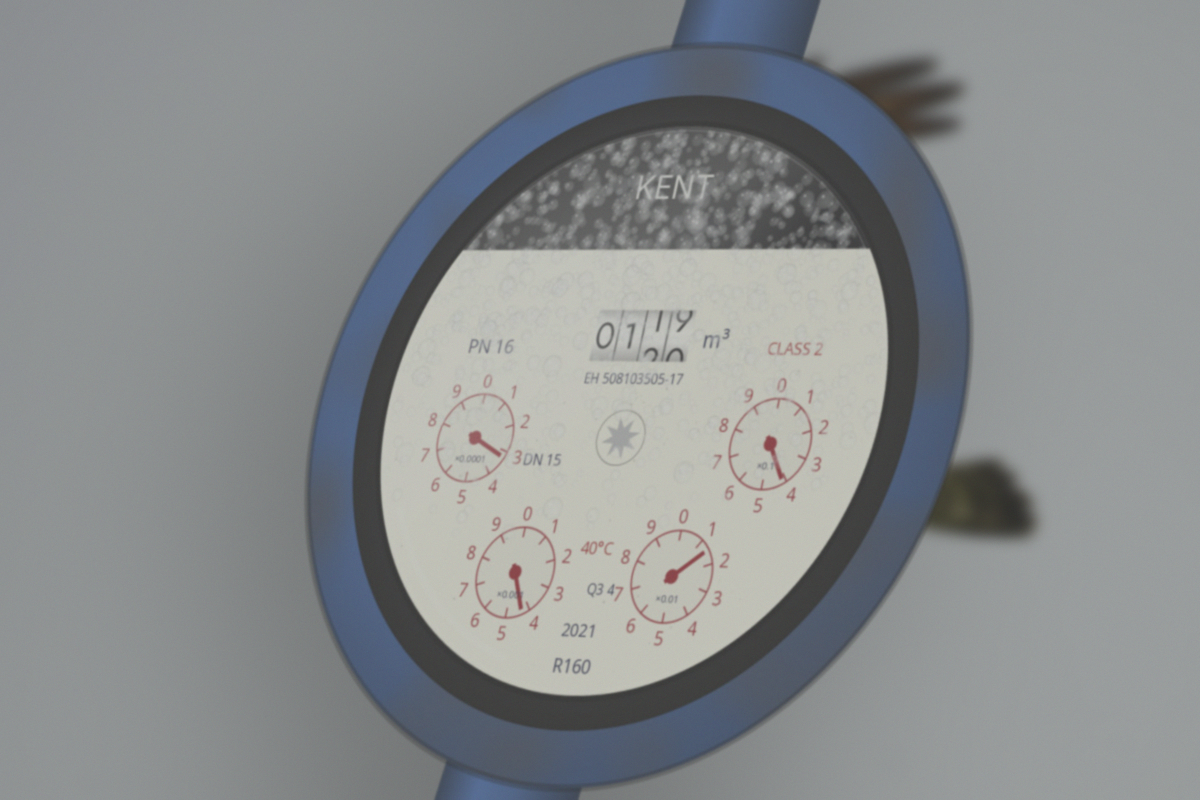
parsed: 119.4143 m³
